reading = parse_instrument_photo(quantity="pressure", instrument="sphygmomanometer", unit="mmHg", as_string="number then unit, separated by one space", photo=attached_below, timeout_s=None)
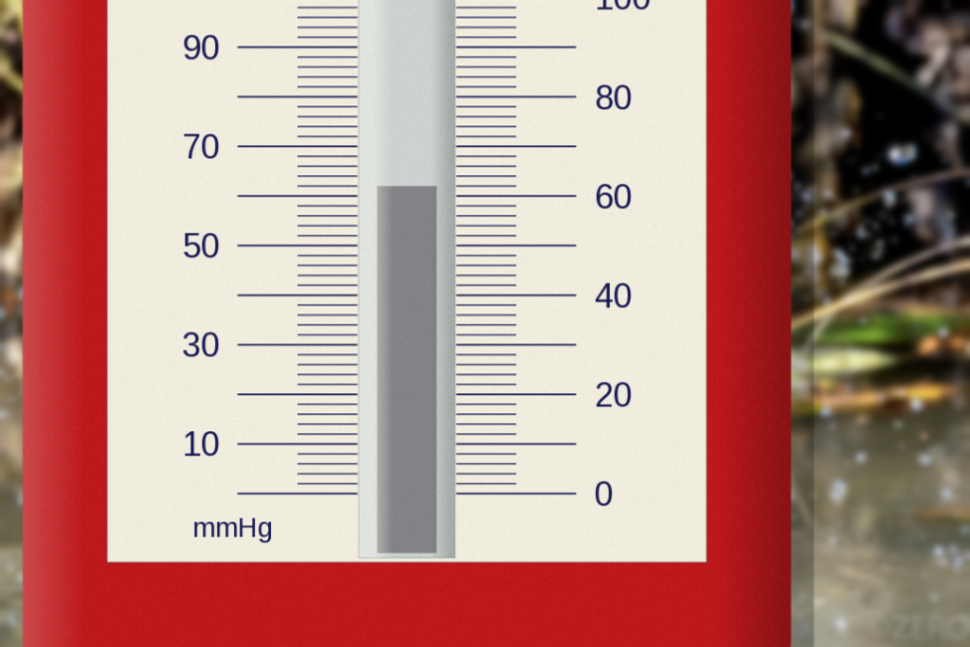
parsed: 62 mmHg
